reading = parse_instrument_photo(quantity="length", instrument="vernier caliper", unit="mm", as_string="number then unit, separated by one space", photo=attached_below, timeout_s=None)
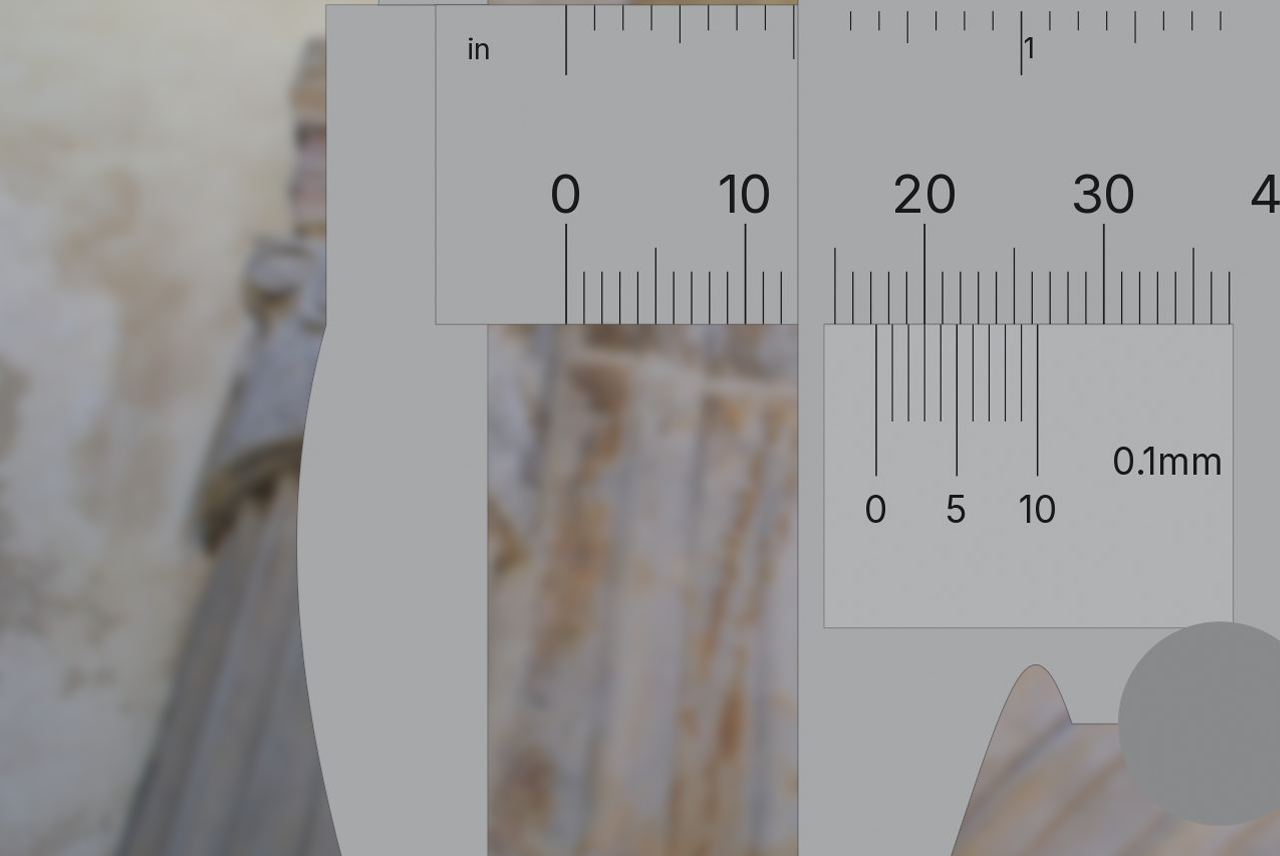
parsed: 17.3 mm
